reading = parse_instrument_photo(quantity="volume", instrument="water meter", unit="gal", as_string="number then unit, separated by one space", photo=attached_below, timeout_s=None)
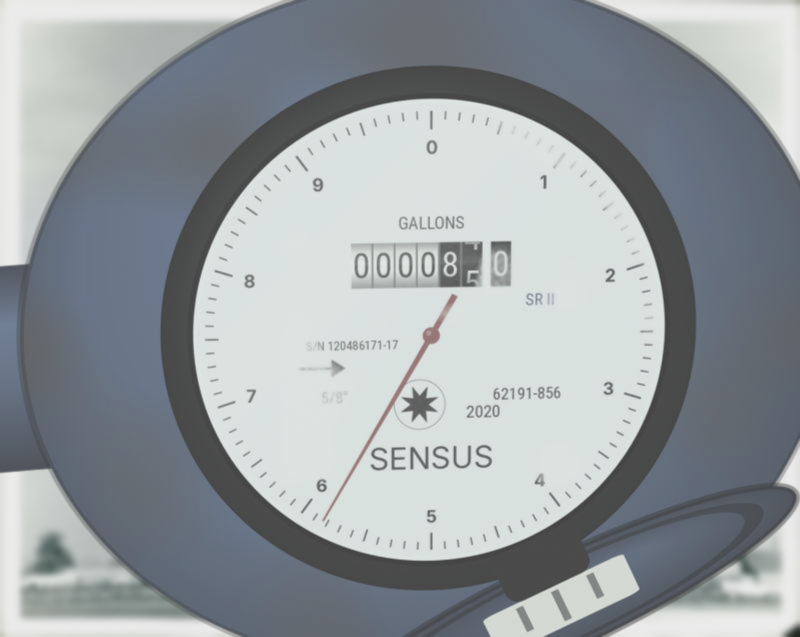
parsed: 845.8 gal
